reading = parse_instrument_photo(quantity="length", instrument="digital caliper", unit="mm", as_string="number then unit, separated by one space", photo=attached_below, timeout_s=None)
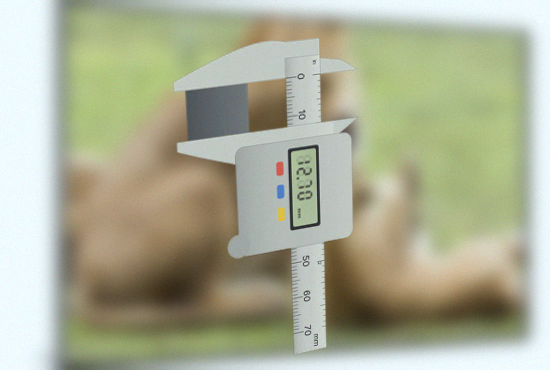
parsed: 12.70 mm
